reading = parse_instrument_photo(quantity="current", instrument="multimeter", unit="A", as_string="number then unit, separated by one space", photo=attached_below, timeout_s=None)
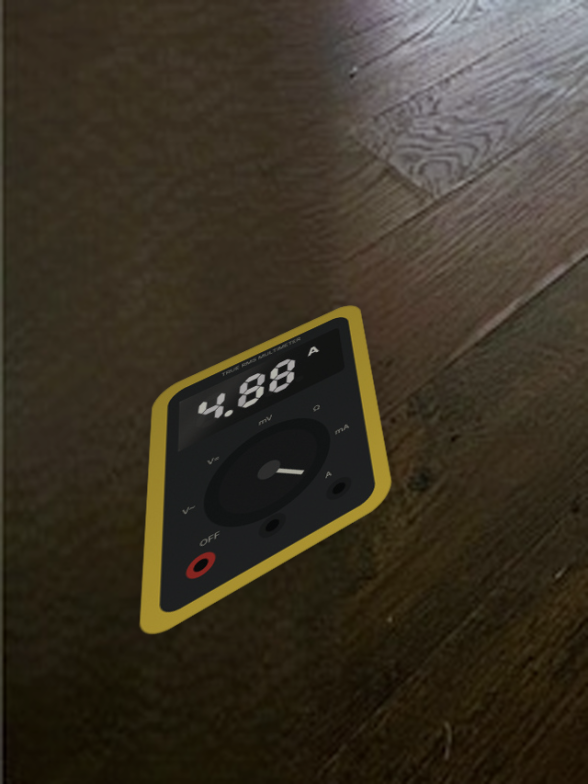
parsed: 4.88 A
